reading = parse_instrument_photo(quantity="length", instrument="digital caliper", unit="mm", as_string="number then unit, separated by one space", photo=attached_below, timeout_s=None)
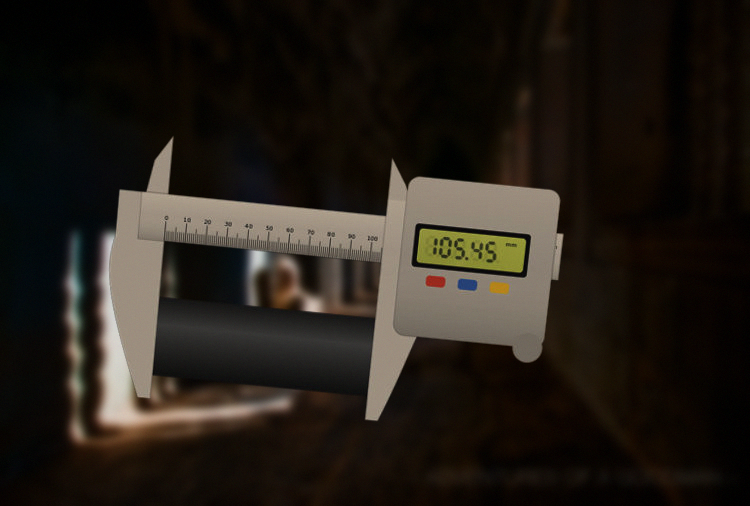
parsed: 105.45 mm
